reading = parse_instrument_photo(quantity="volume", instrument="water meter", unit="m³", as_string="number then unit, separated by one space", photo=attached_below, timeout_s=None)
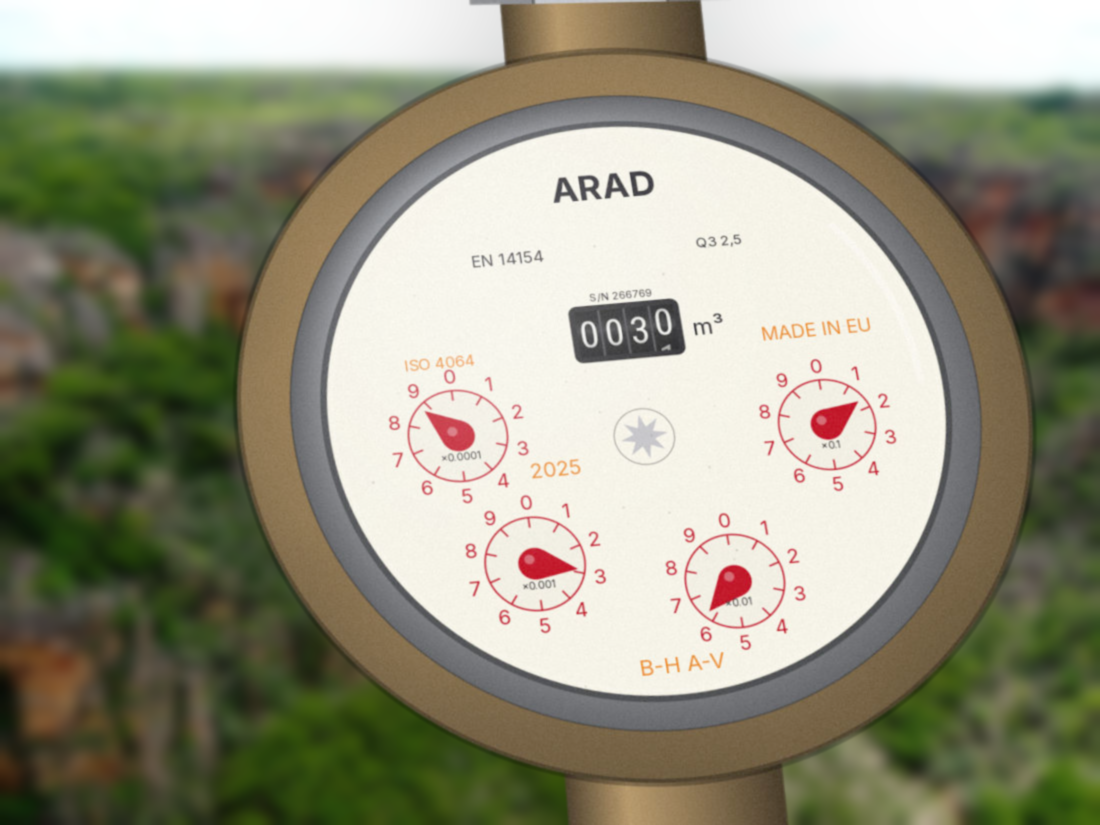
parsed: 30.1628 m³
